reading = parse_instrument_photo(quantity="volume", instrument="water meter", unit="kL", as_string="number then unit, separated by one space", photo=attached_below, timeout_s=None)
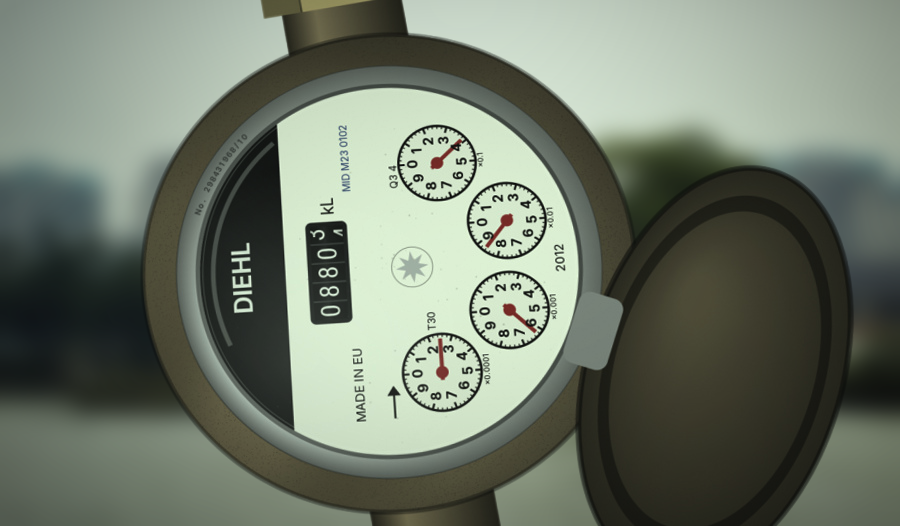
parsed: 8803.3862 kL
